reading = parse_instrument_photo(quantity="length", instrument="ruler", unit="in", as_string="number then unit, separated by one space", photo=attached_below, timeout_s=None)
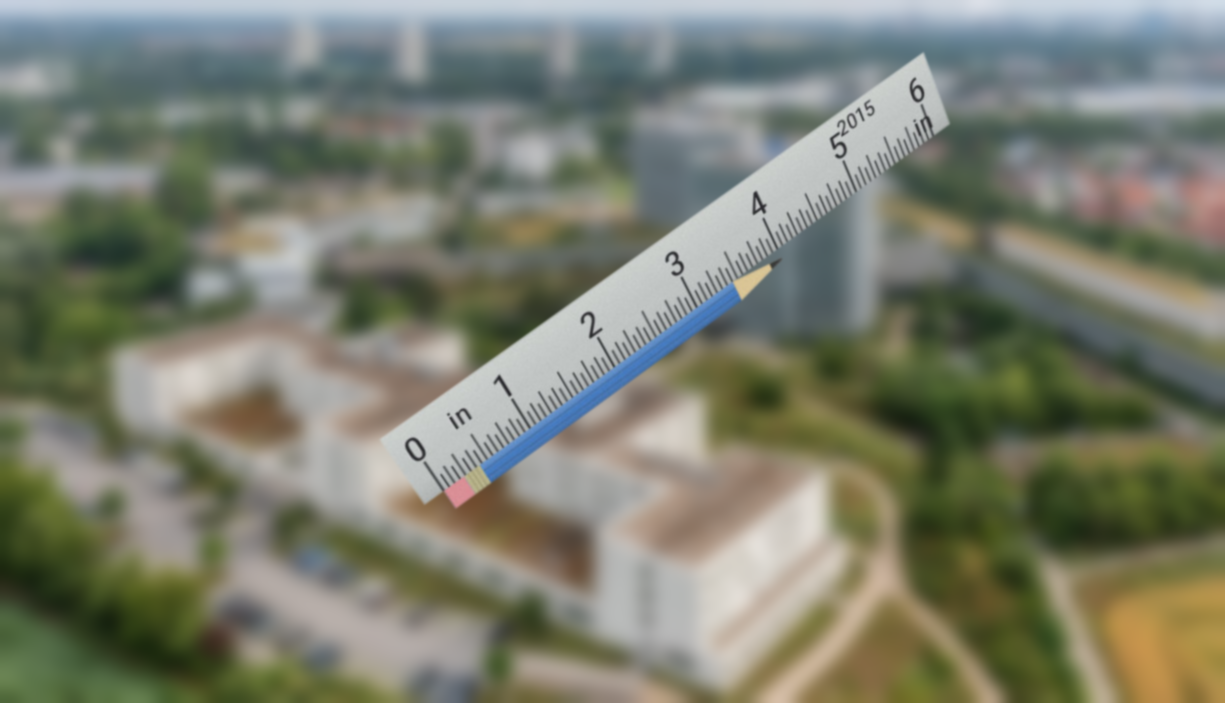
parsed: 4 in
